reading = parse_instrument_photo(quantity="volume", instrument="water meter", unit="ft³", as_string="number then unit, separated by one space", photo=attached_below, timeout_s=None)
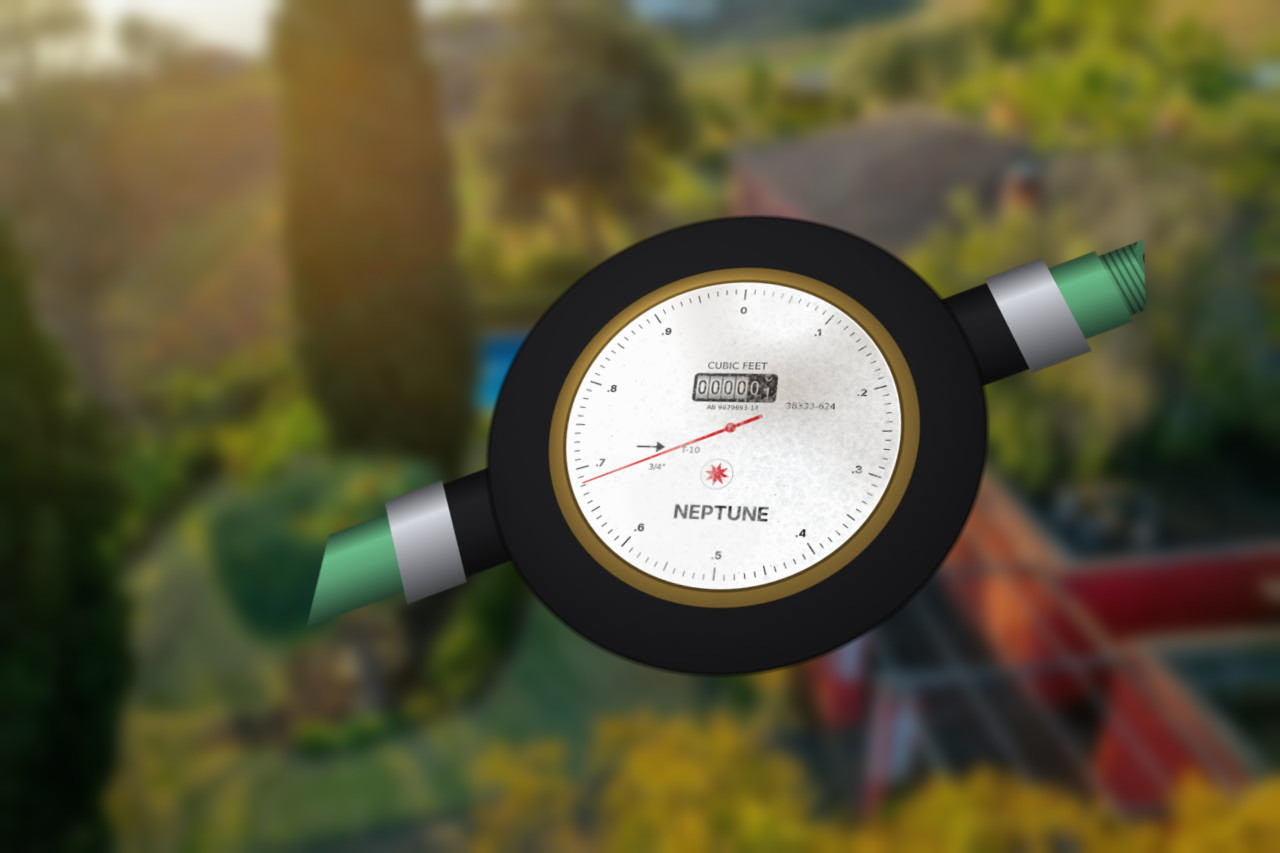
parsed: 0.68 ft³
